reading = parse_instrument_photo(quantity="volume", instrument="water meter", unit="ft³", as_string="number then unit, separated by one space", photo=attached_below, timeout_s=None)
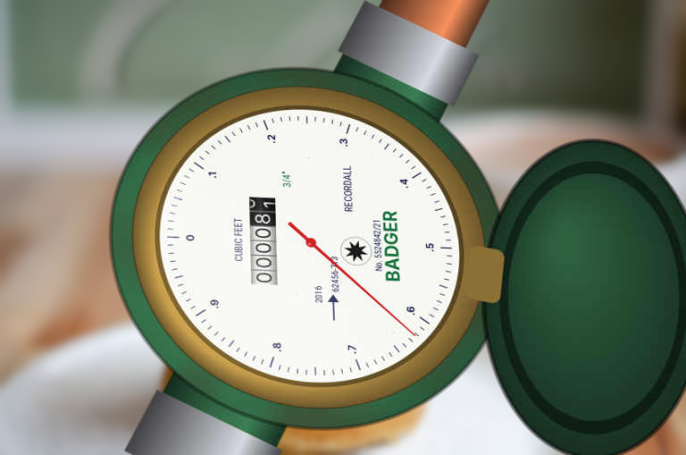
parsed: 80.62 ft³
